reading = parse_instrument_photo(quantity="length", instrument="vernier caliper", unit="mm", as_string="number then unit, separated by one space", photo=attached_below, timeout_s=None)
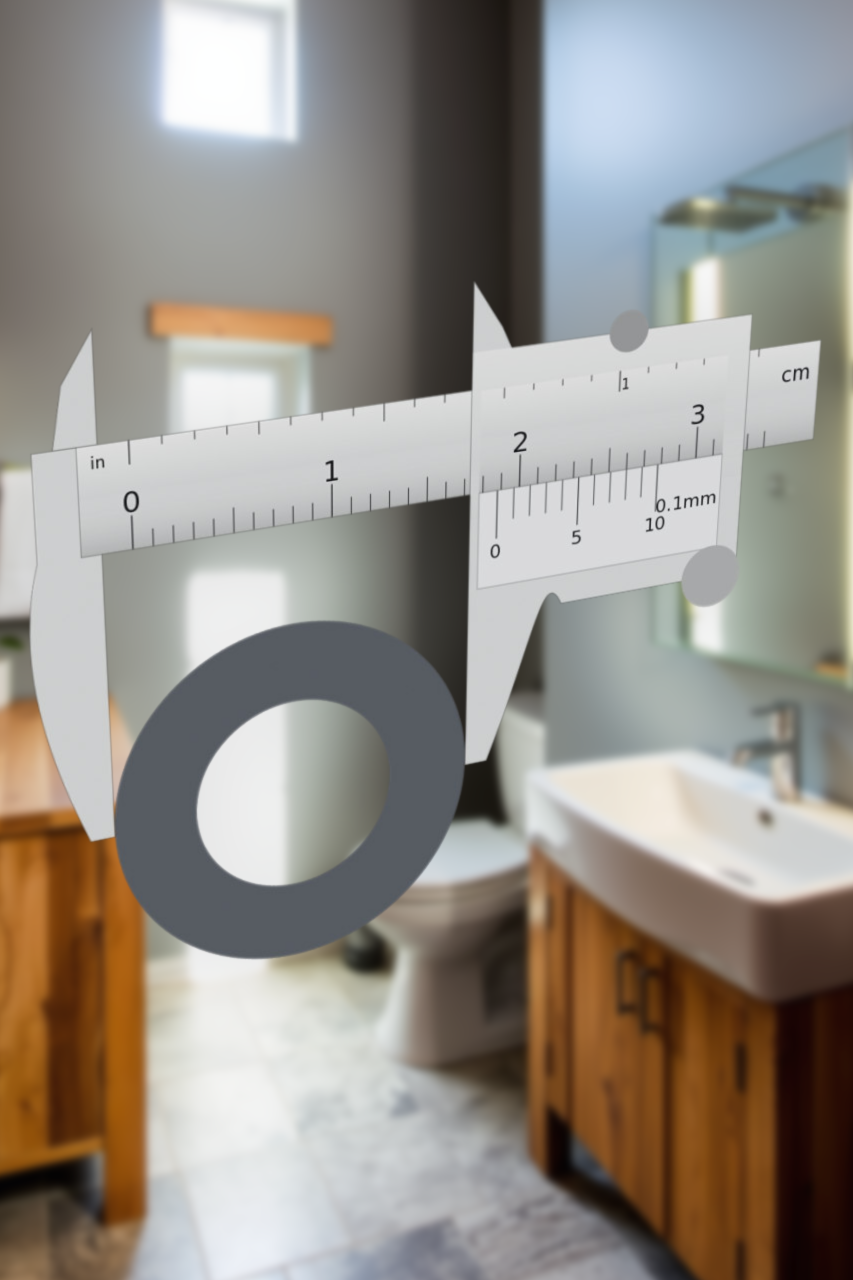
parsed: 18.8 mm
